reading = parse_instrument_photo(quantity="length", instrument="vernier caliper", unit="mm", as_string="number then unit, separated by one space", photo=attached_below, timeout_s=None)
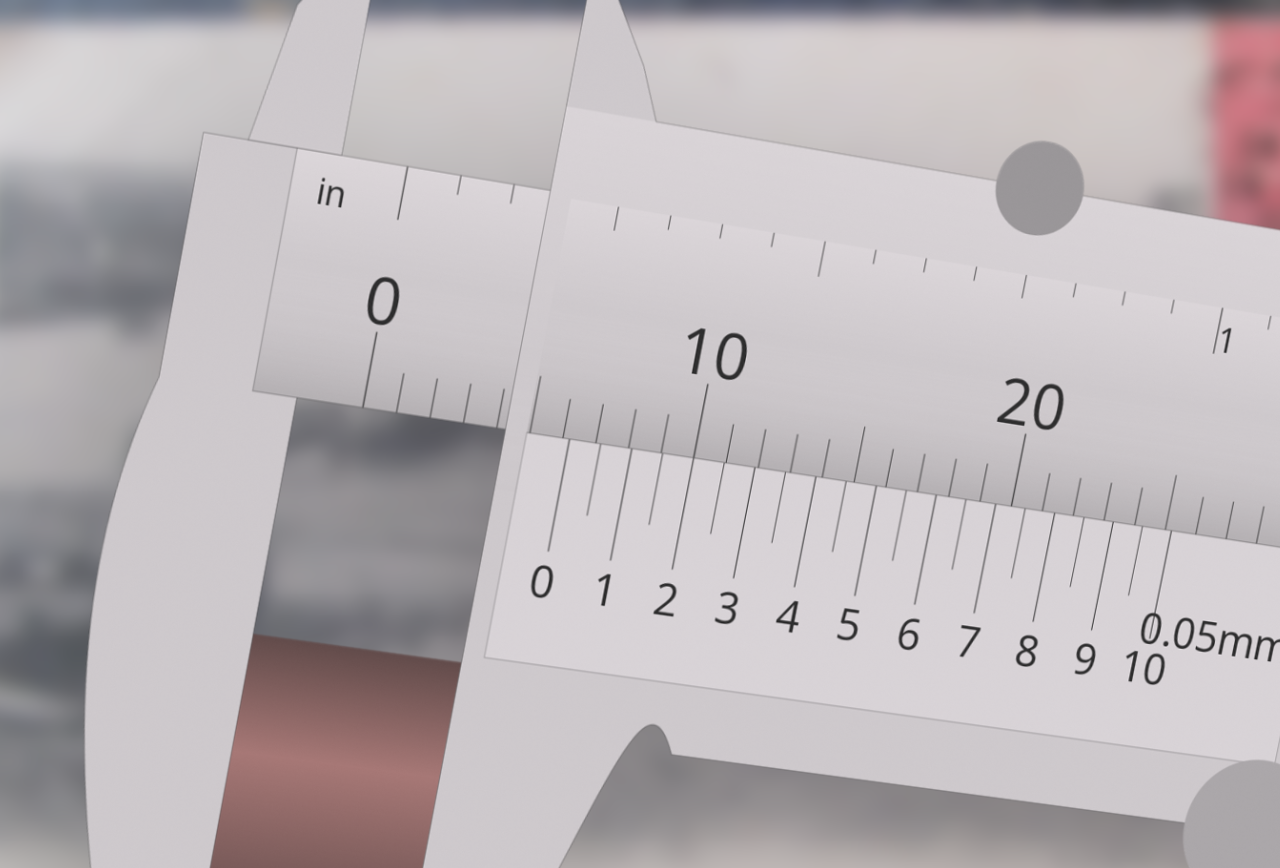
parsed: 6.20 mm
